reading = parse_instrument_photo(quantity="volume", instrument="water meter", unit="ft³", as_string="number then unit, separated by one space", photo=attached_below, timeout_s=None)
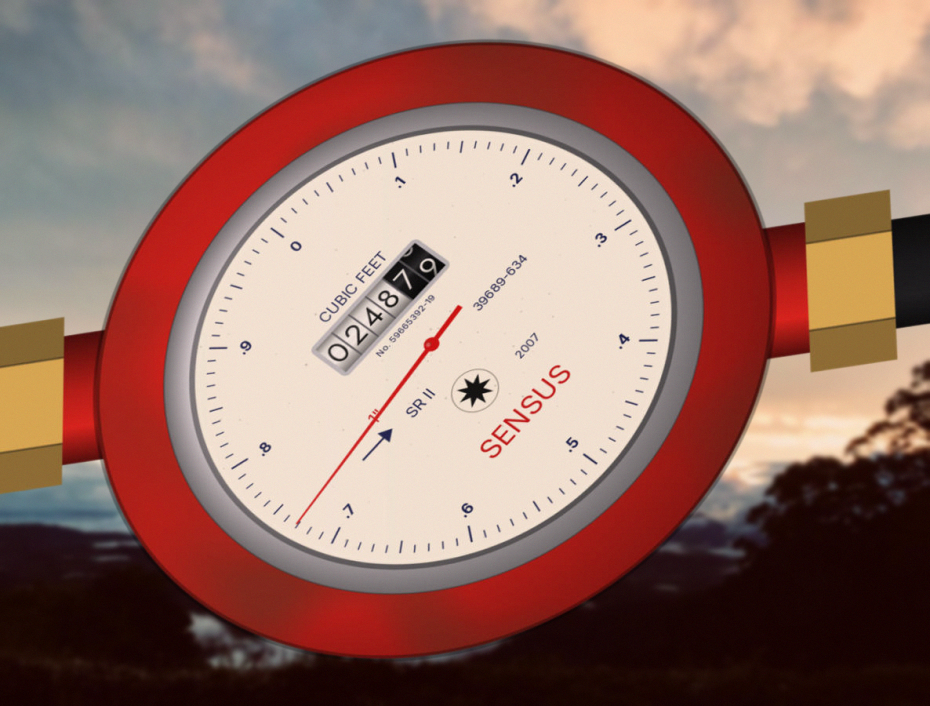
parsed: 24878.73 ft³
